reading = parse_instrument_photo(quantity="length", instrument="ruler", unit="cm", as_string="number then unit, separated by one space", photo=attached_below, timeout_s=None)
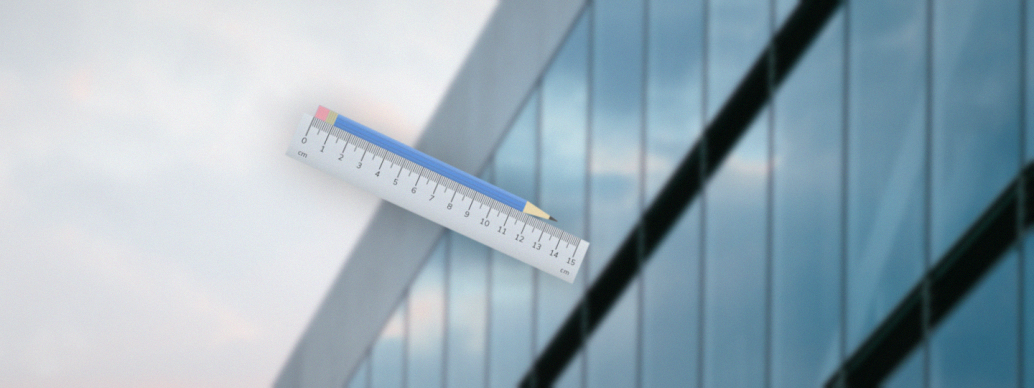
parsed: 13.5 cm
